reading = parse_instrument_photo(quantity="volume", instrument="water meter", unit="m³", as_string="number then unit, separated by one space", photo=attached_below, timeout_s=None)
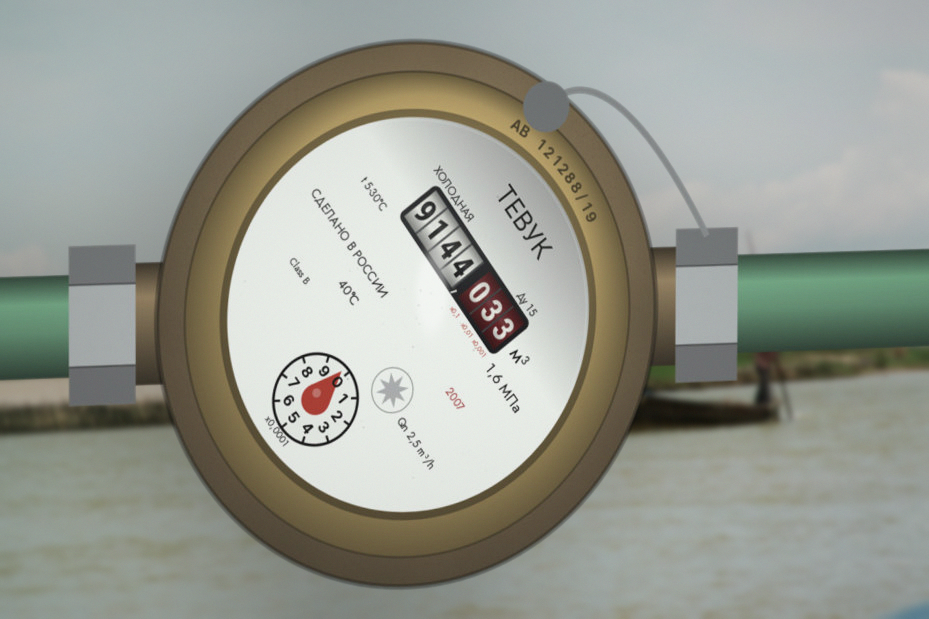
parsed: 9144.0329 m³
